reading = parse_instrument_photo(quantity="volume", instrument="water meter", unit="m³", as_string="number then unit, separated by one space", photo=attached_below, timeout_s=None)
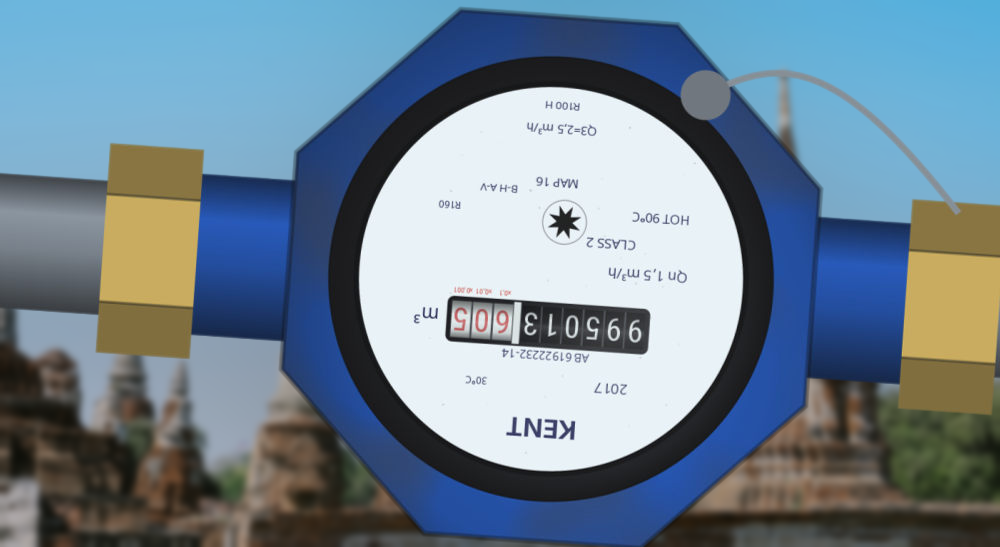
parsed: 995013.605 m³
